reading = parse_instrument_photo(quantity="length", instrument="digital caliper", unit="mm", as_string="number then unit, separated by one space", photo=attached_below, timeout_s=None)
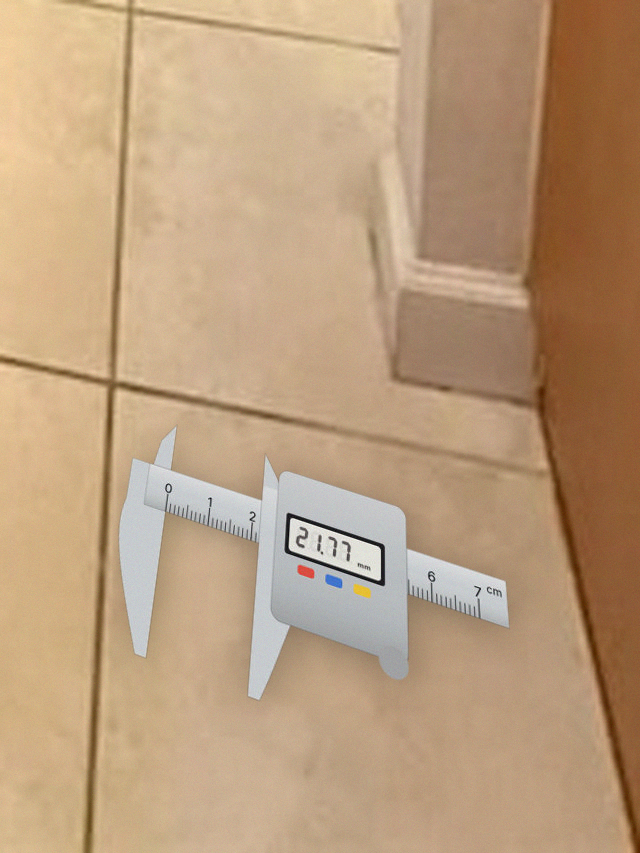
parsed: 21.77 mm
